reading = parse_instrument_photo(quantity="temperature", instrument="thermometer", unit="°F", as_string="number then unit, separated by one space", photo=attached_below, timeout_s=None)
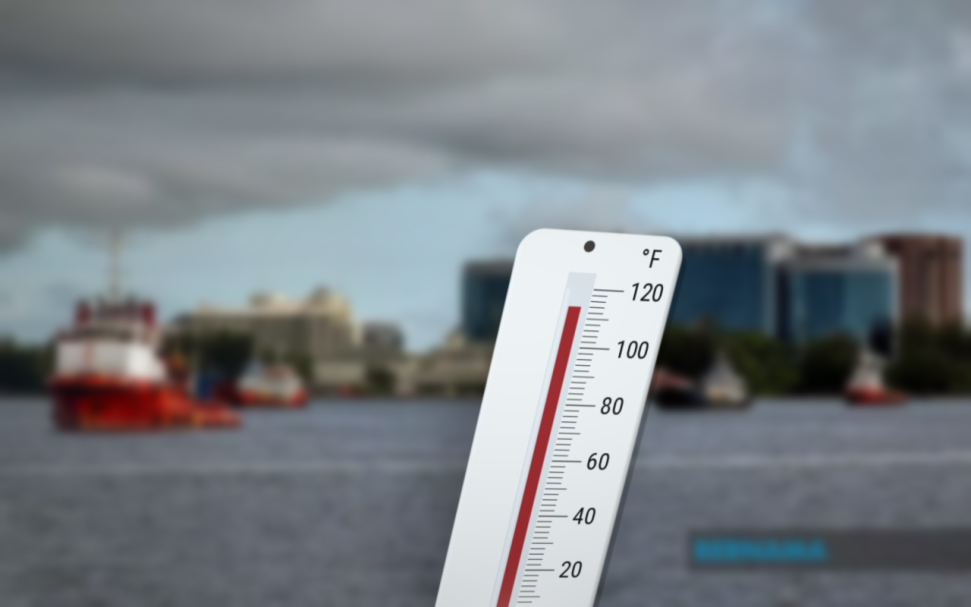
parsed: 114 °F
